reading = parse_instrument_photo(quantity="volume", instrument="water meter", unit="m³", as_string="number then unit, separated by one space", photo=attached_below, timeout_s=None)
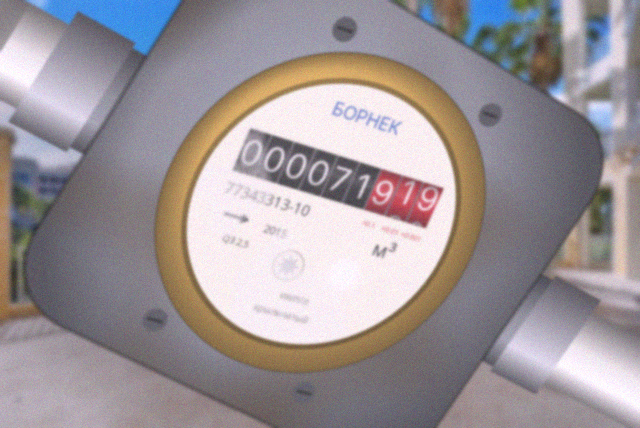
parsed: 71.919 m³
